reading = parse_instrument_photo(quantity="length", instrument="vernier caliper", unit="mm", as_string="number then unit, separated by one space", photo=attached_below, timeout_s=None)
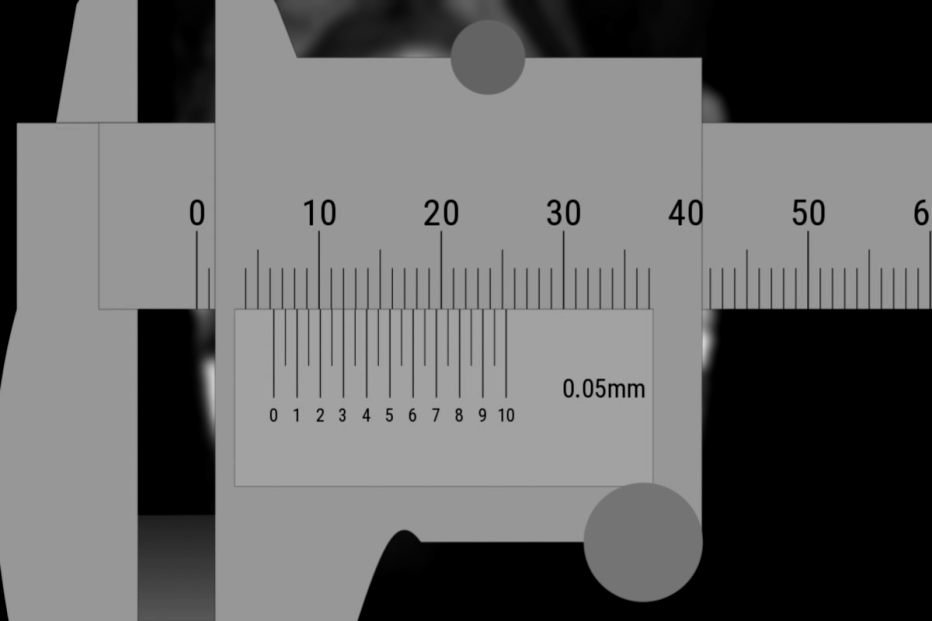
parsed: 6.3 mm
